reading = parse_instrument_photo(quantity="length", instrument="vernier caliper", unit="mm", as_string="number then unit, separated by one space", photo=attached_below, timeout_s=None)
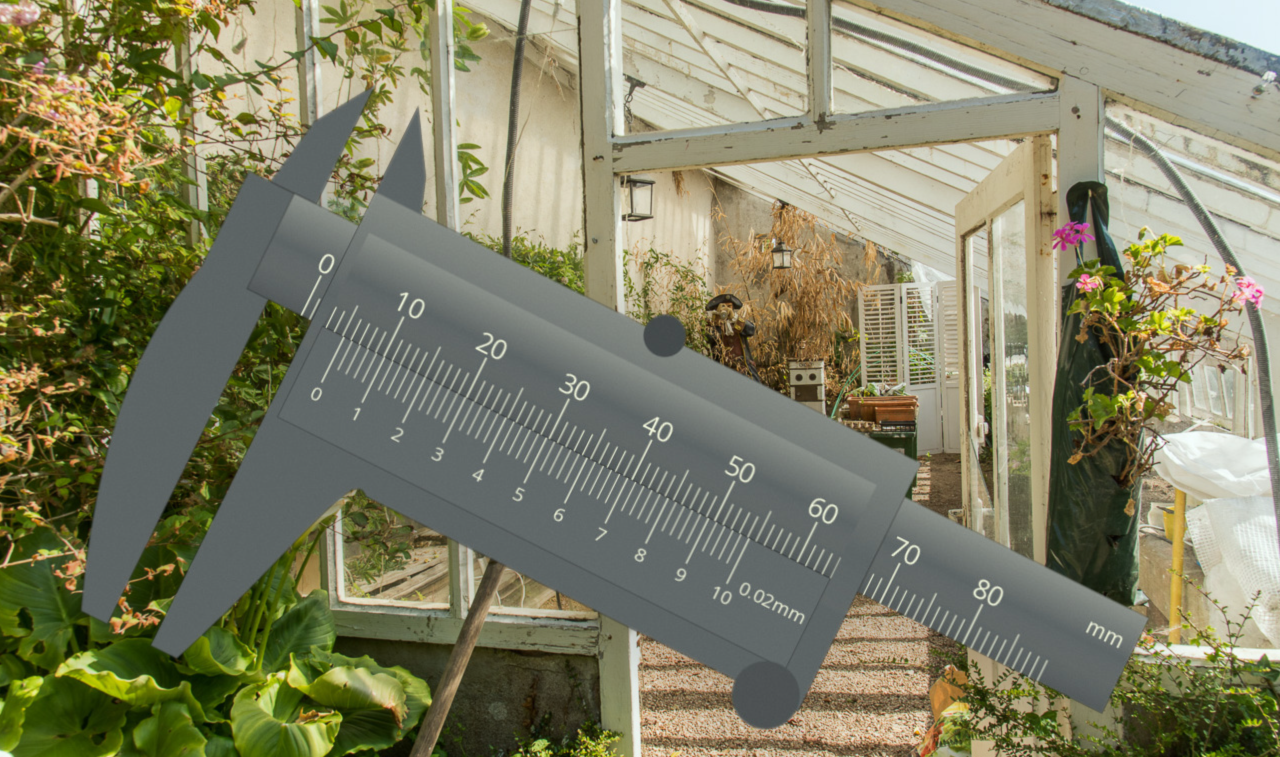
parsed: 5.2 mm
